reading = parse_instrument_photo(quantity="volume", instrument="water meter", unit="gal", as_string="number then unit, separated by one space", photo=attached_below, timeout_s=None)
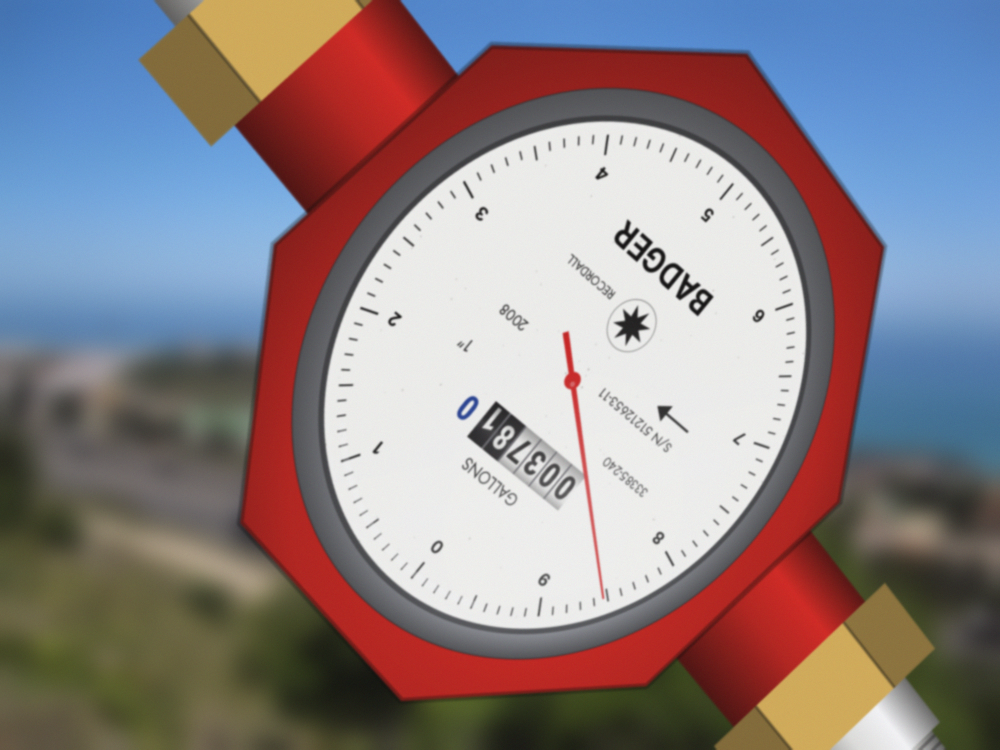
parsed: 37808.5 gal
